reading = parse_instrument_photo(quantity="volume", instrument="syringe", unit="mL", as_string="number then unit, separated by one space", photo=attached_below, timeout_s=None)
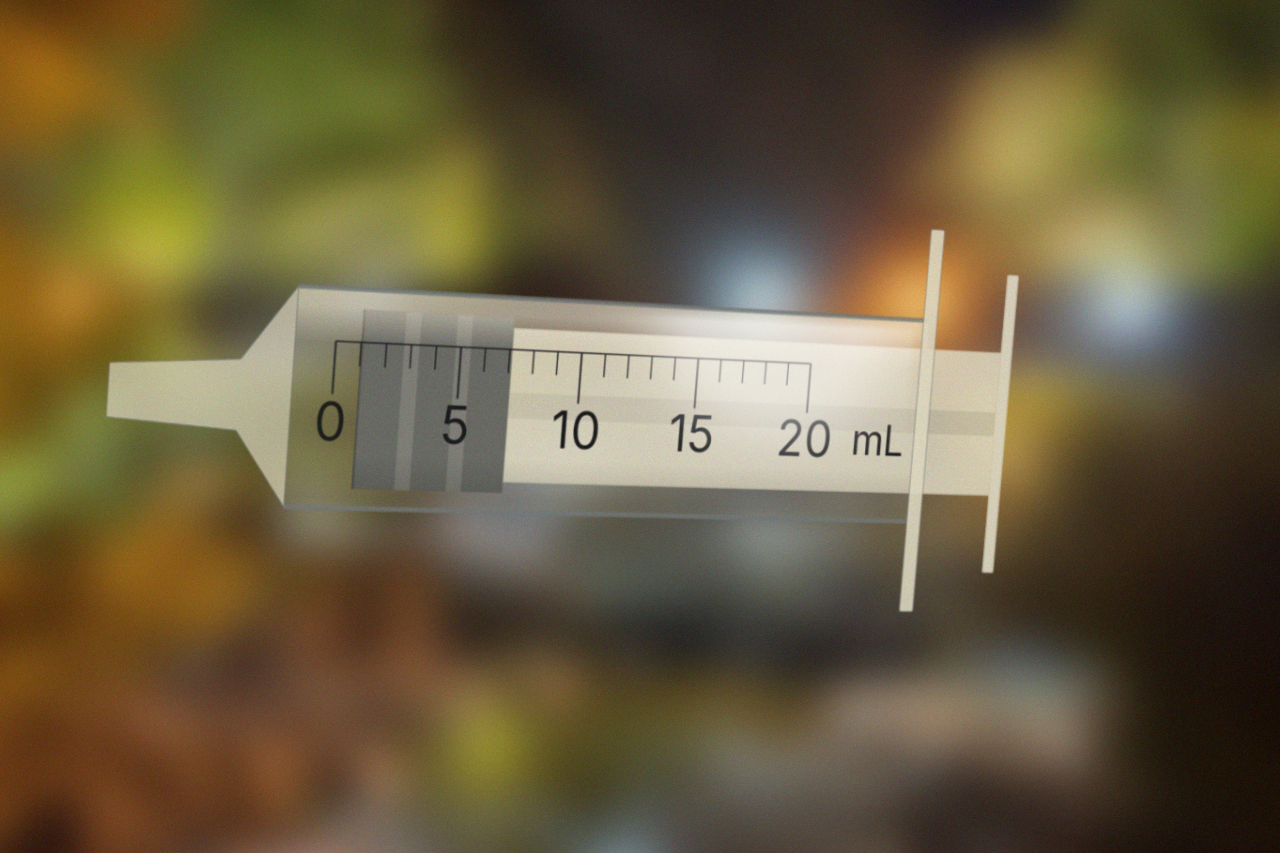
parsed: 1 mL
